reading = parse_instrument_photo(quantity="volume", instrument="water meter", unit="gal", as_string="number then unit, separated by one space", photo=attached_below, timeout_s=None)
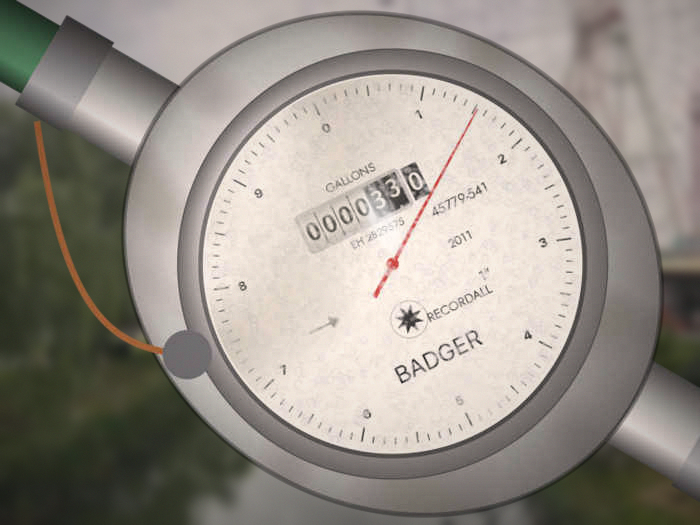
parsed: 331.5 gal
